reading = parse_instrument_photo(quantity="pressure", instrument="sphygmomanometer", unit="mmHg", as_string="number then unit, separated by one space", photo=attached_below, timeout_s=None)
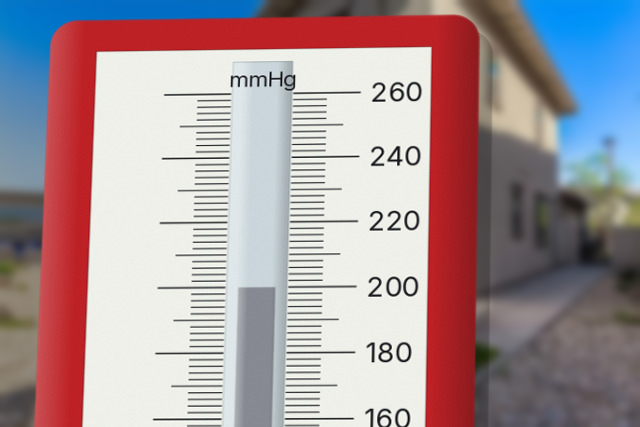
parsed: 200 mmHg
